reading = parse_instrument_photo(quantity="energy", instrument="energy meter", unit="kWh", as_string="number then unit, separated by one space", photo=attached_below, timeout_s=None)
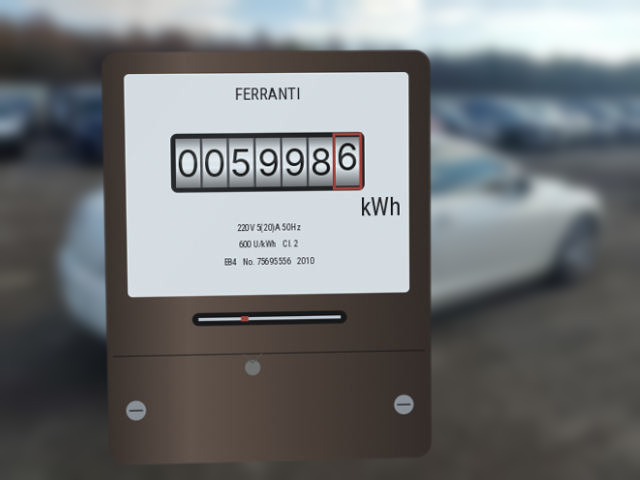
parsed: 5998.6 kWh
